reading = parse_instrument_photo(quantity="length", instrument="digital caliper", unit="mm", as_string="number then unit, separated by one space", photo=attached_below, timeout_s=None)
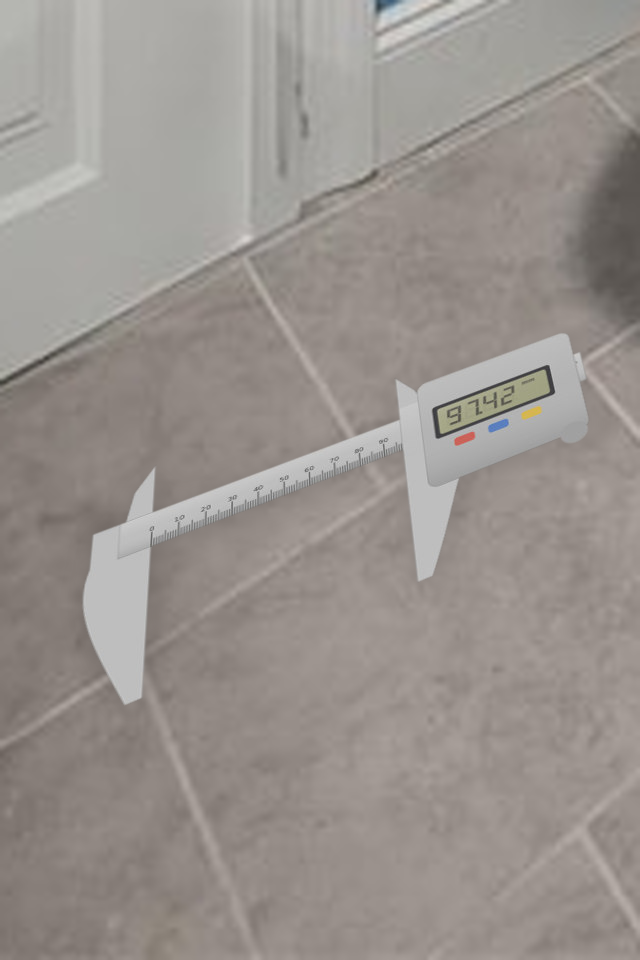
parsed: 97.42 mm
